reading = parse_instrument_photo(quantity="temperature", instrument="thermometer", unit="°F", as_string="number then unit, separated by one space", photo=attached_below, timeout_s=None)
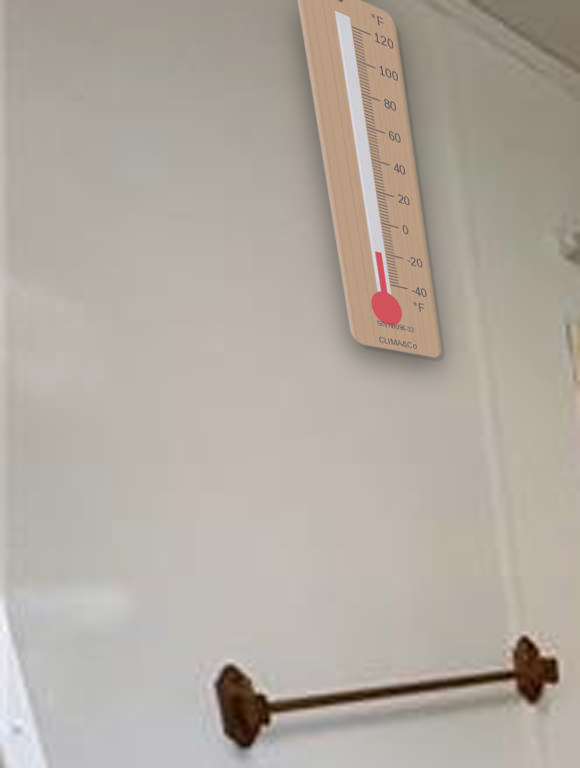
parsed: -20 °F
